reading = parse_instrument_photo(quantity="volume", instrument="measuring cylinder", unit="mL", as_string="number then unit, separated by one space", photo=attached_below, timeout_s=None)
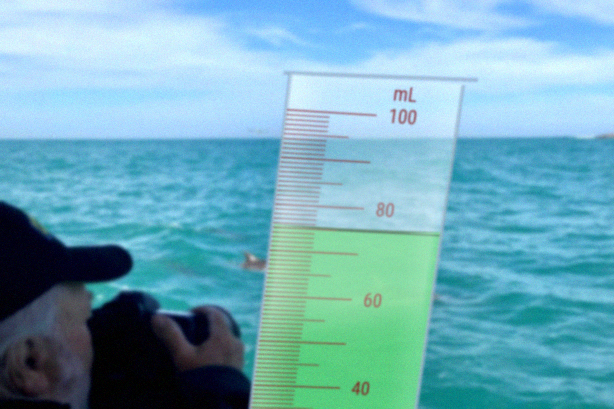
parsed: 75 mL
